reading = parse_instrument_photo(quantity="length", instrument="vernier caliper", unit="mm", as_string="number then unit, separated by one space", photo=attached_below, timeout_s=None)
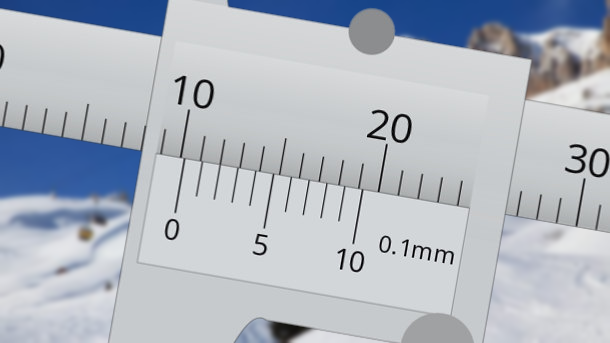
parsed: 10.2 mm
